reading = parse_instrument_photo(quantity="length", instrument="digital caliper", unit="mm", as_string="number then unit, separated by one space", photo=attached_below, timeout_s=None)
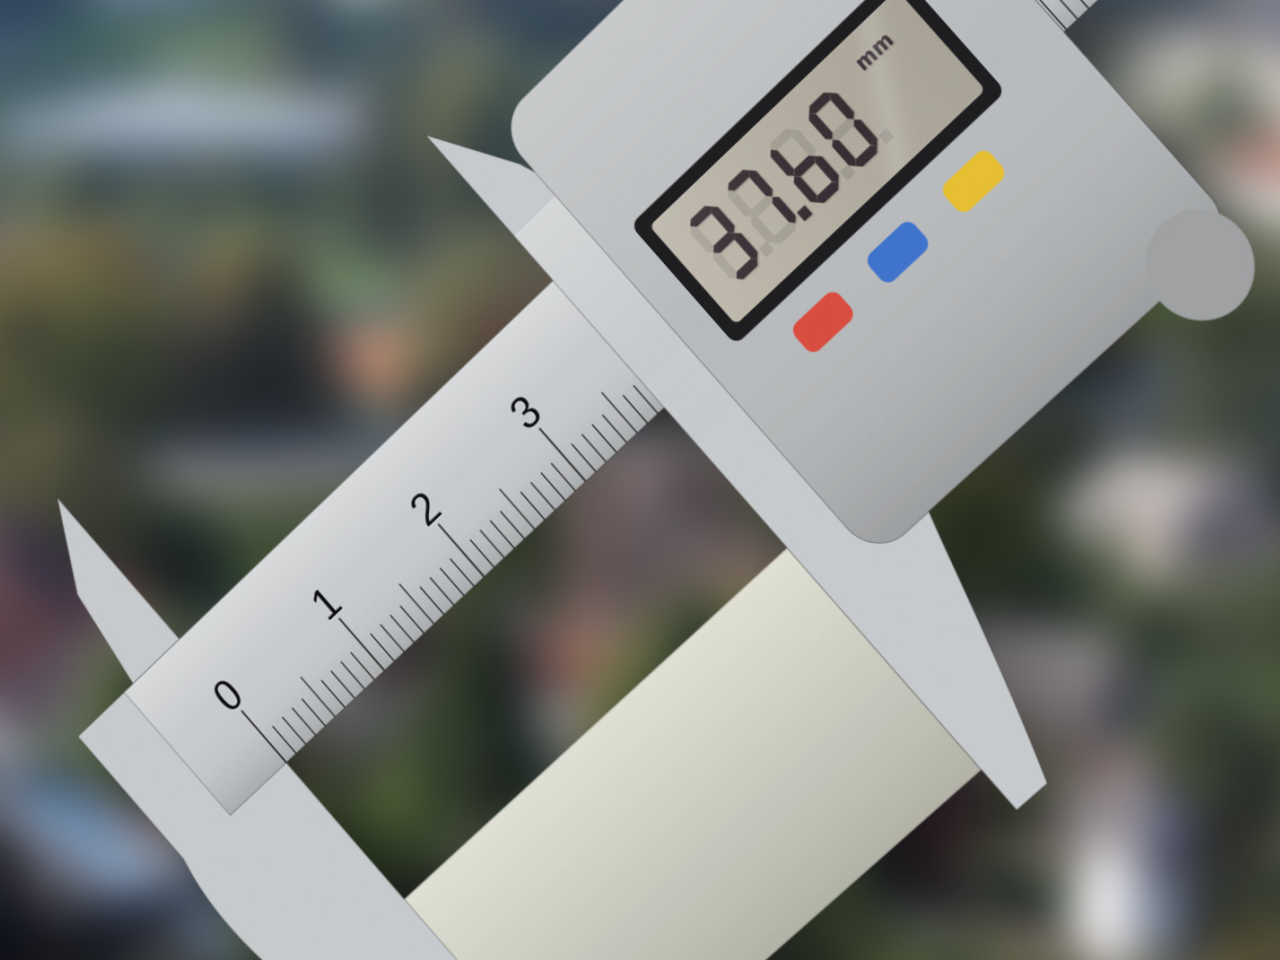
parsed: 37.60 mm
